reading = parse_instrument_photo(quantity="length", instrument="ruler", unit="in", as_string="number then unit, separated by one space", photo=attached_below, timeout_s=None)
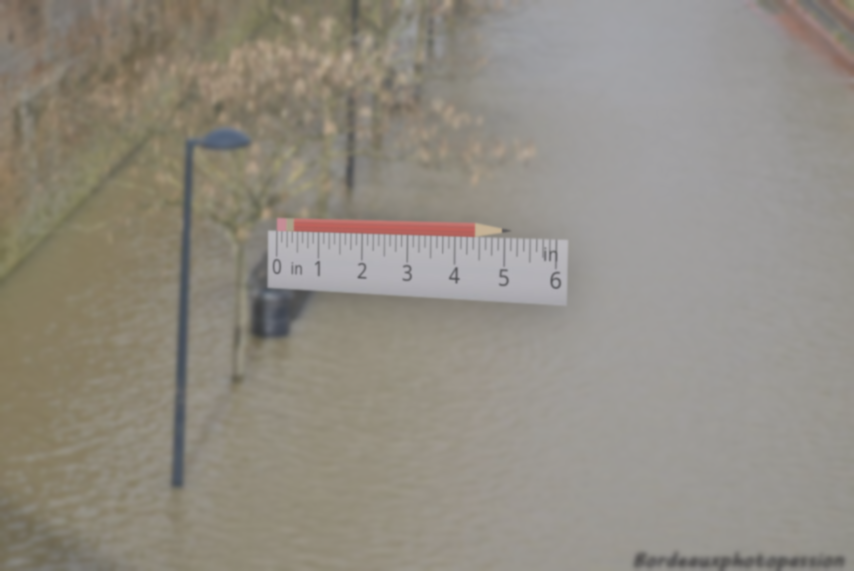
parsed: 5.125 in
